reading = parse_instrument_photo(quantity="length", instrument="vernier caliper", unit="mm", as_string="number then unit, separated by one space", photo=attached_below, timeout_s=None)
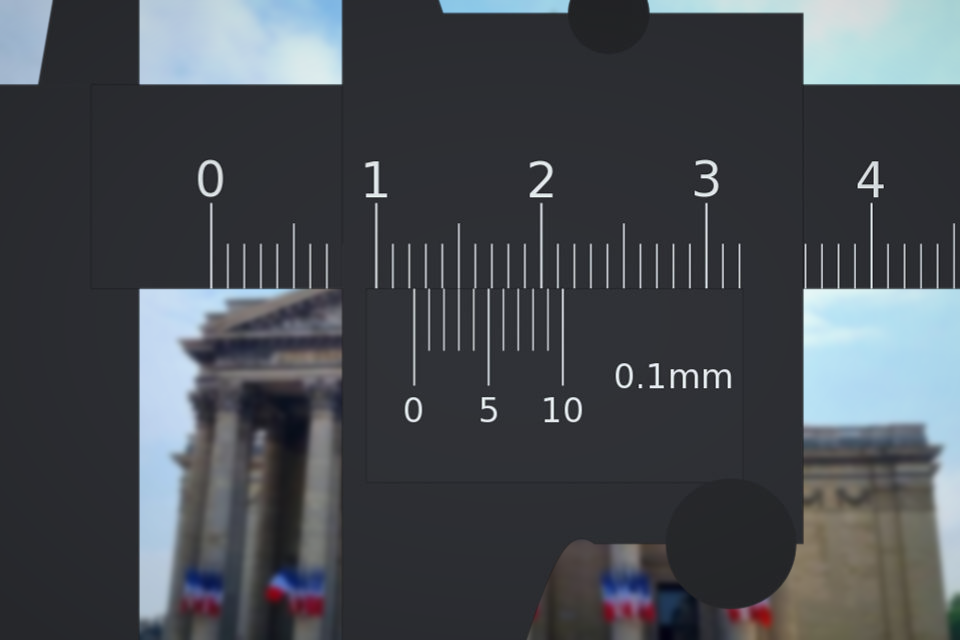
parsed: 12.3 mm
